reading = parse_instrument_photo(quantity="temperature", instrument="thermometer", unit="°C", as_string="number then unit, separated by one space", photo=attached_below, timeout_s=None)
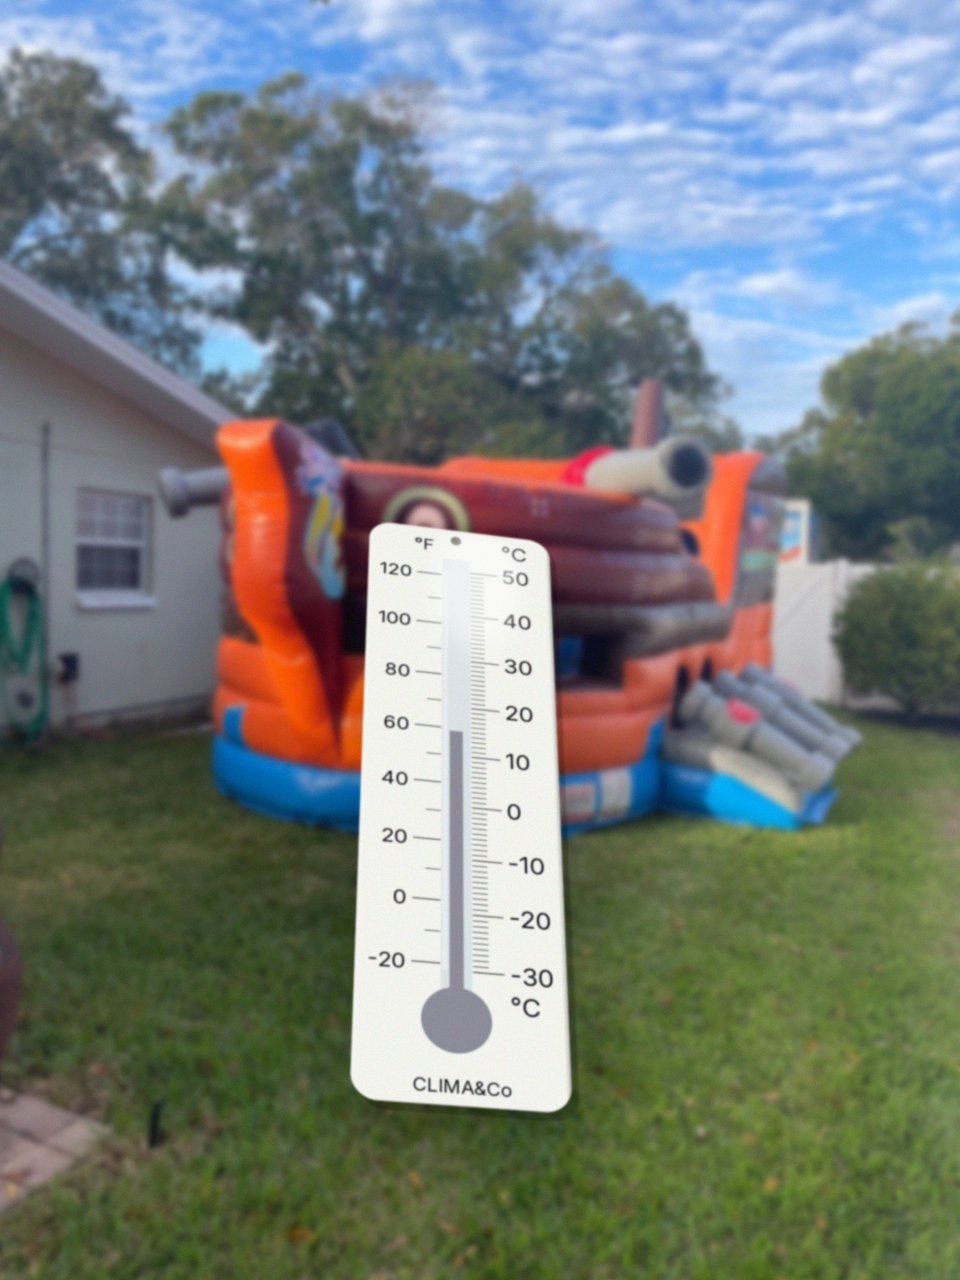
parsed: 15 °C
